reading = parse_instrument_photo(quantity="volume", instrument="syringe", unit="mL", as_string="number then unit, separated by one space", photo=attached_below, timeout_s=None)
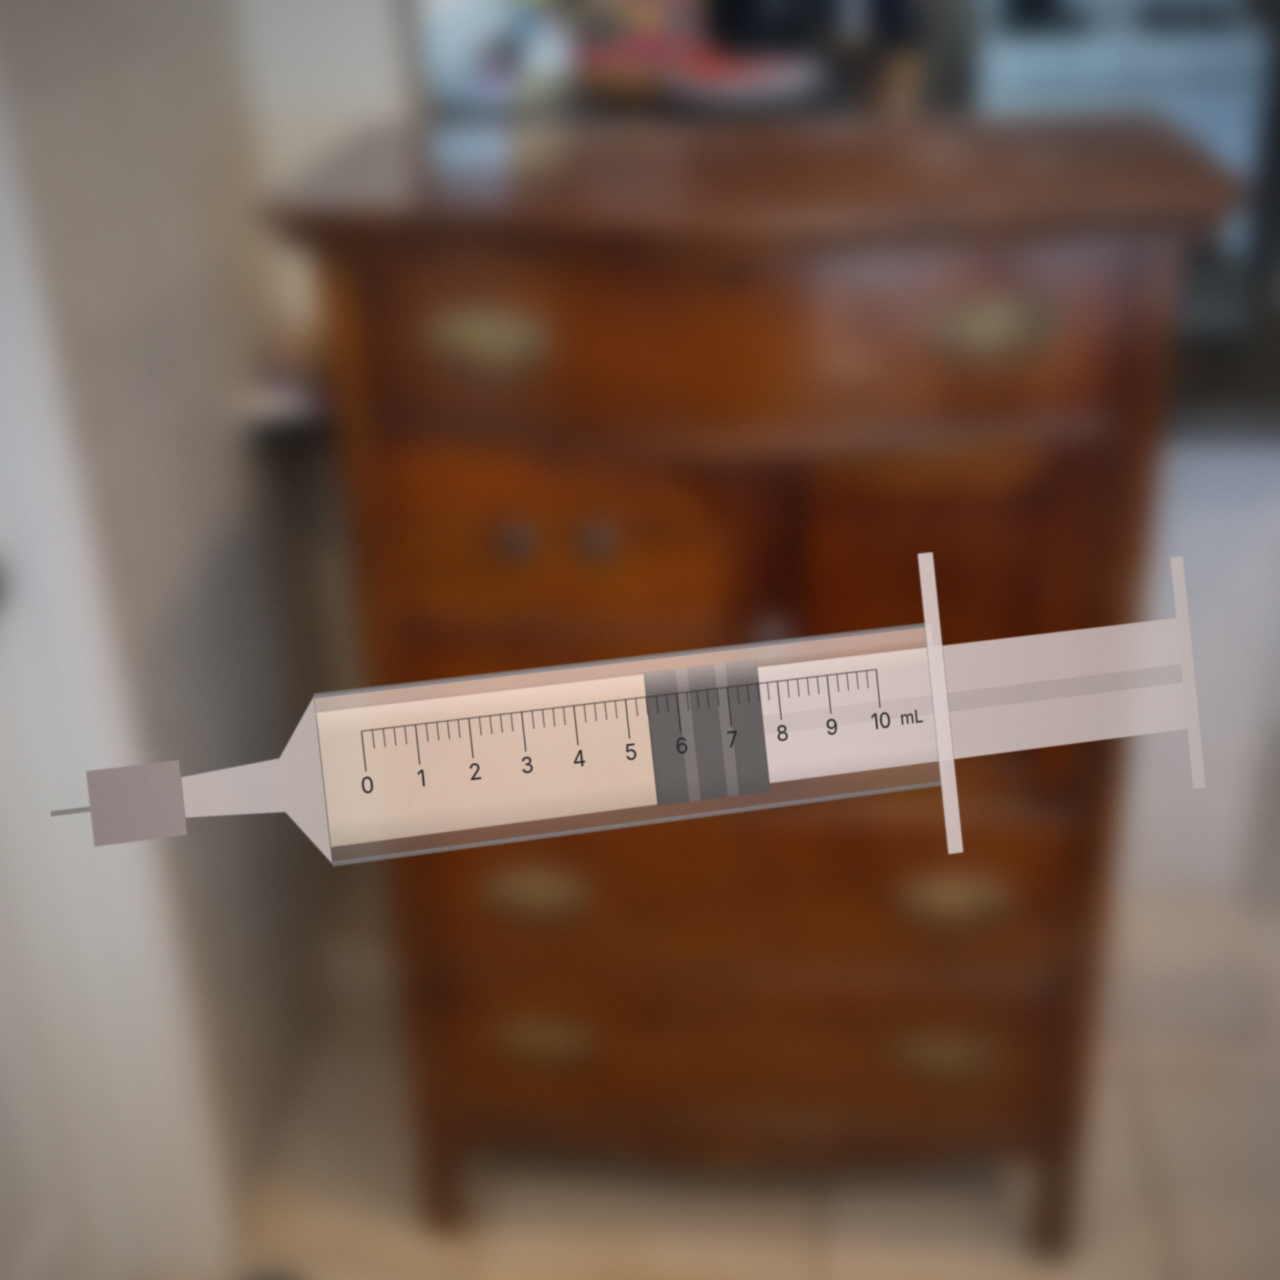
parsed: 5.4 mL
